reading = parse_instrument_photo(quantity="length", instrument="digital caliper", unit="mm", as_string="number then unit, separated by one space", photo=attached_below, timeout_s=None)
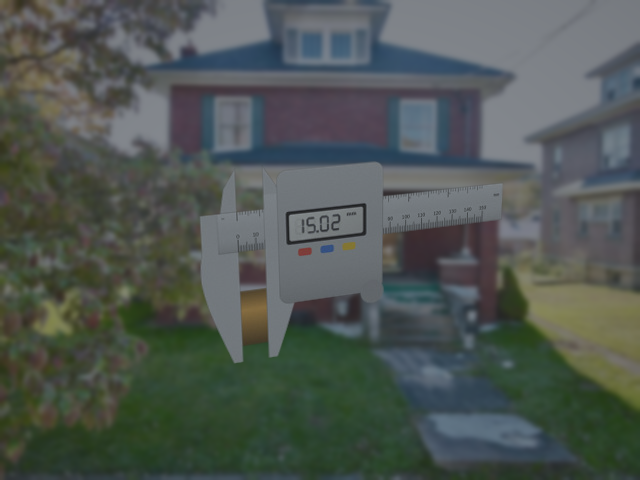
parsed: 15.02 mm
